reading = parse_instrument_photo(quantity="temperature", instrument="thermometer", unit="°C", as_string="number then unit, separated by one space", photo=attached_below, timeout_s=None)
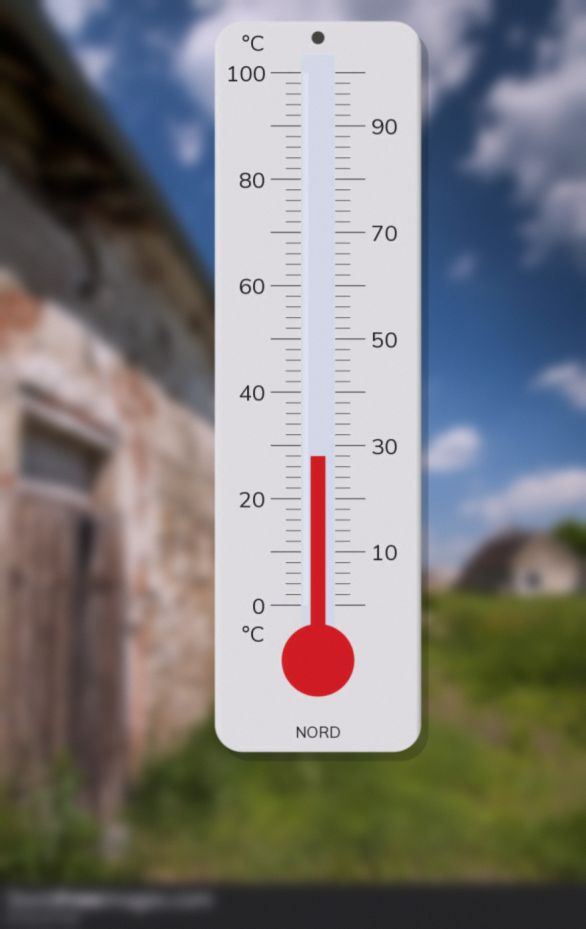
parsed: 28 °C
